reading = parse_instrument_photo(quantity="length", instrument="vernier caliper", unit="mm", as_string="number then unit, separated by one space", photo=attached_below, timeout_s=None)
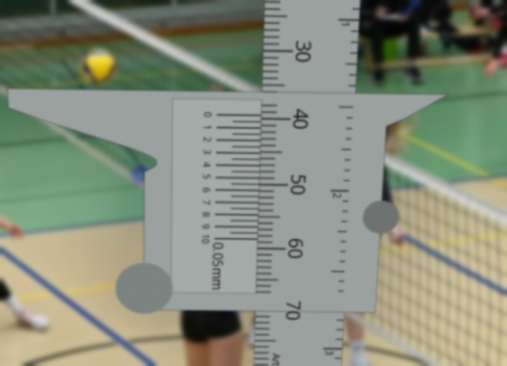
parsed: 39.5 mm
